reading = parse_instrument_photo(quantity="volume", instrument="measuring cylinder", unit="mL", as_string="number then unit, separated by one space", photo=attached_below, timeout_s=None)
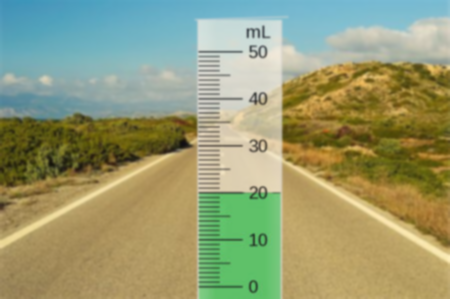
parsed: 20 mL
